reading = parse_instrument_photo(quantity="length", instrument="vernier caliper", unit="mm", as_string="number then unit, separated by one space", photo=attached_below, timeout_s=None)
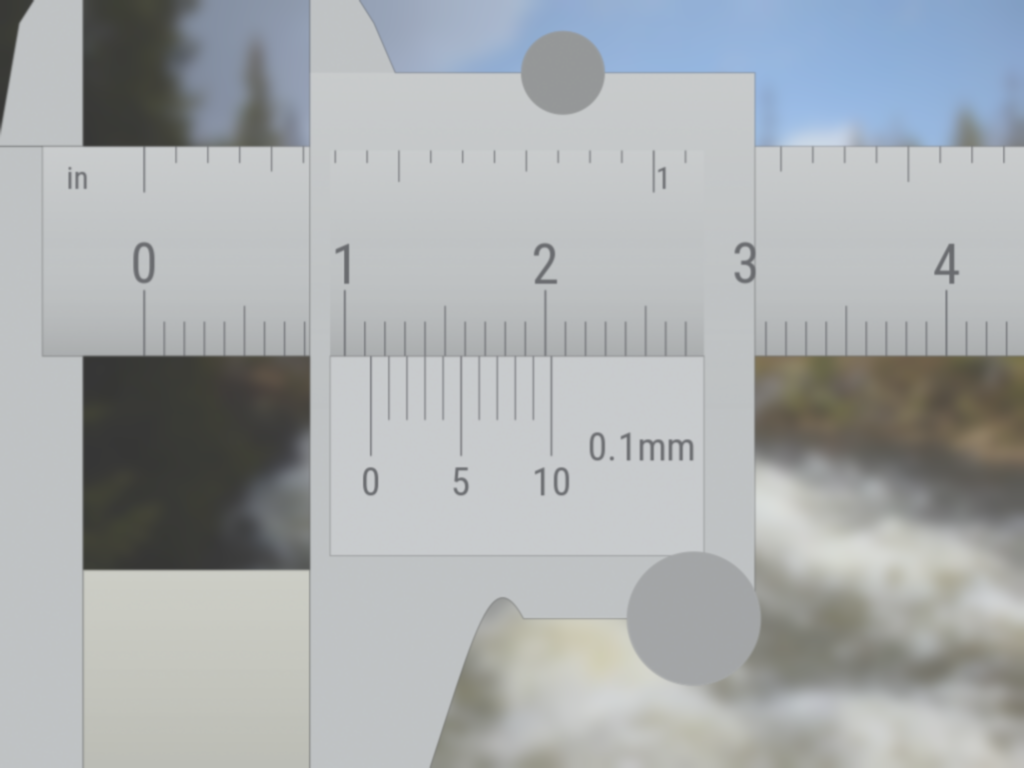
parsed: 11.3 mm
